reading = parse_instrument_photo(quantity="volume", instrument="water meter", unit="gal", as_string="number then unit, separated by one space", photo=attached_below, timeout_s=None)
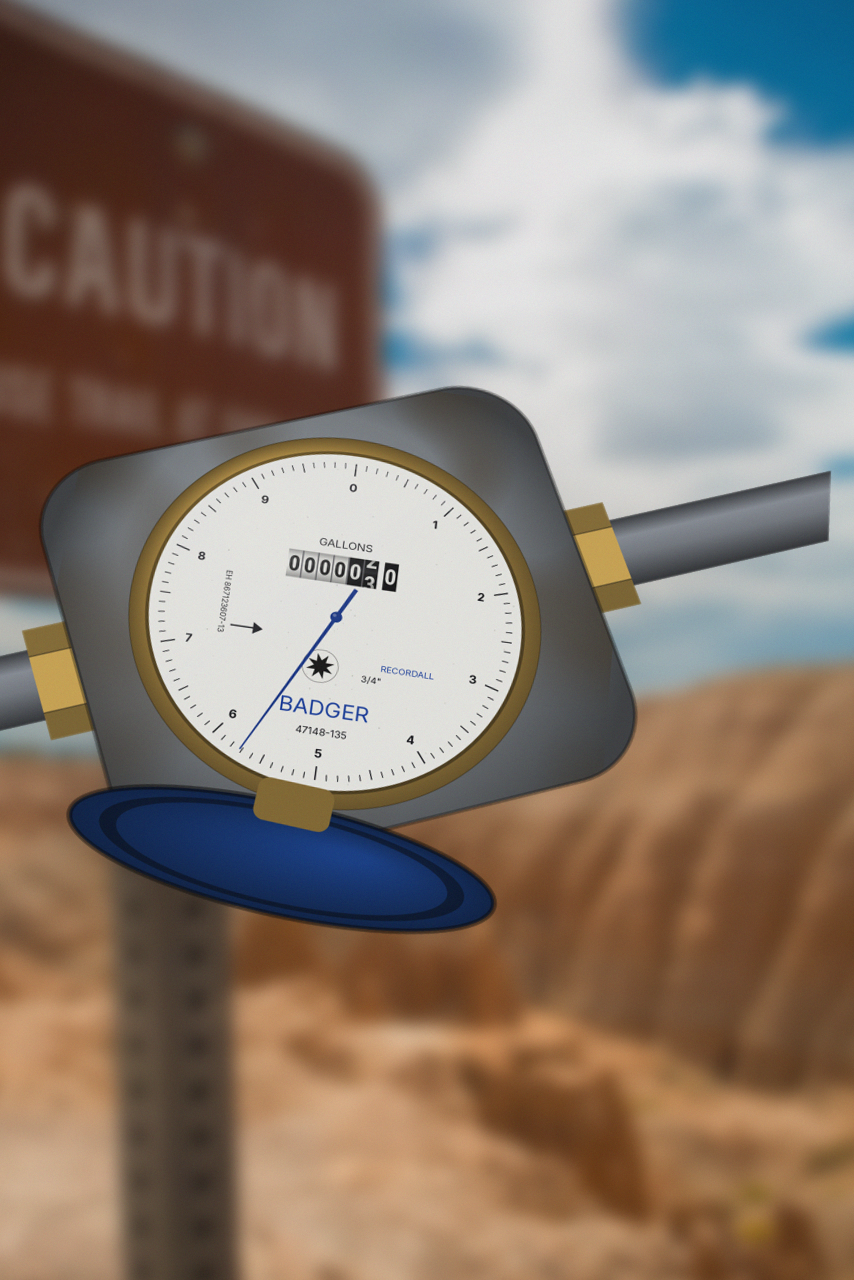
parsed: 25.7 gal
